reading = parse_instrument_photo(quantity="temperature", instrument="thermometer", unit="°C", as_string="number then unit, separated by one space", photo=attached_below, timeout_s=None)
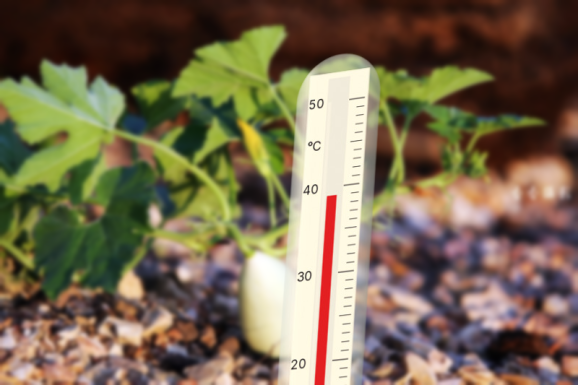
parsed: 39 °C
